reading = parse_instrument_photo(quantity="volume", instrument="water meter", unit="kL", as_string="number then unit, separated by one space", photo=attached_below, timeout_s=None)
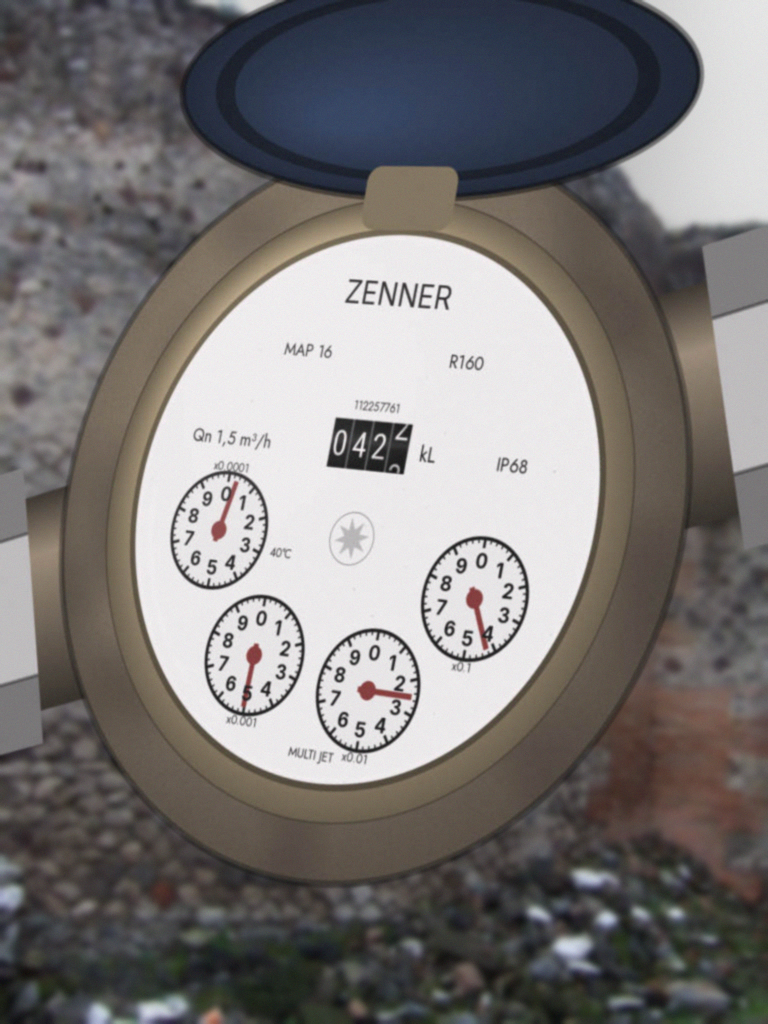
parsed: 422.4250 kL
